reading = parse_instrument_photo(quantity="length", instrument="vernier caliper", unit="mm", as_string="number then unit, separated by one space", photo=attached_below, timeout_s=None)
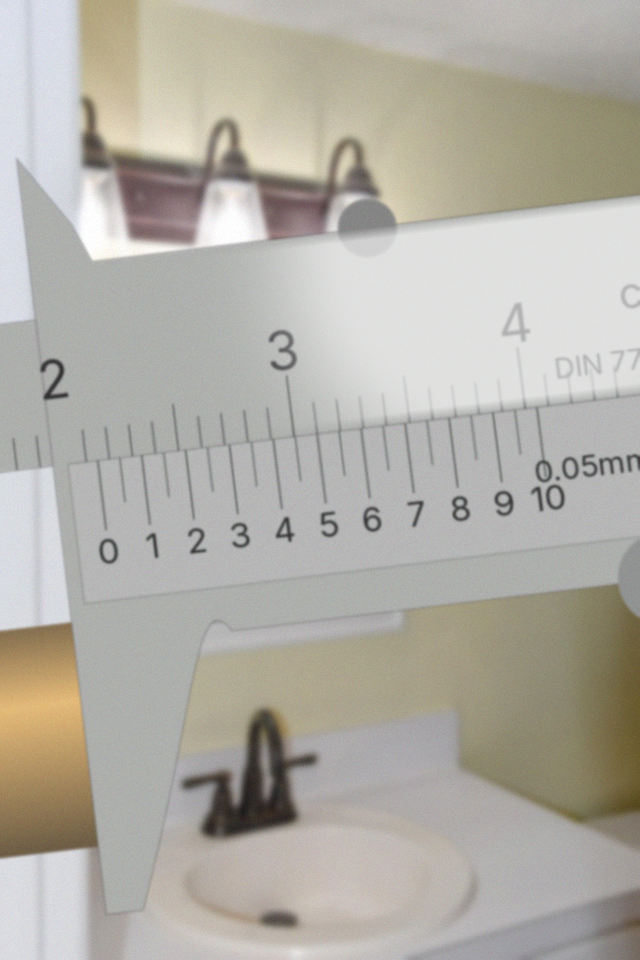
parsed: 21.5 mm
